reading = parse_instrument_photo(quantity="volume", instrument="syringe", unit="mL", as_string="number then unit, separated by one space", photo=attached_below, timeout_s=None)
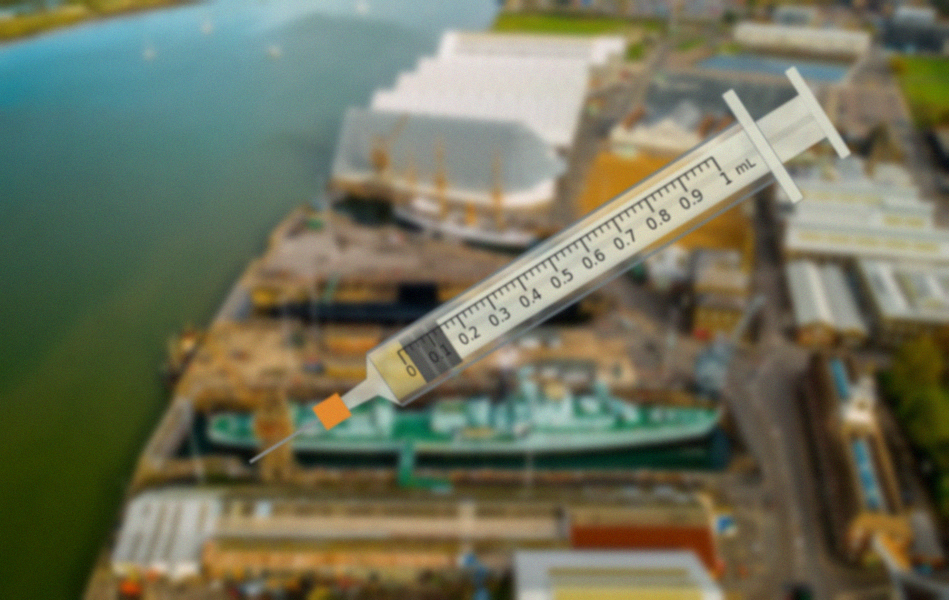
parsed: 0.02 mL
